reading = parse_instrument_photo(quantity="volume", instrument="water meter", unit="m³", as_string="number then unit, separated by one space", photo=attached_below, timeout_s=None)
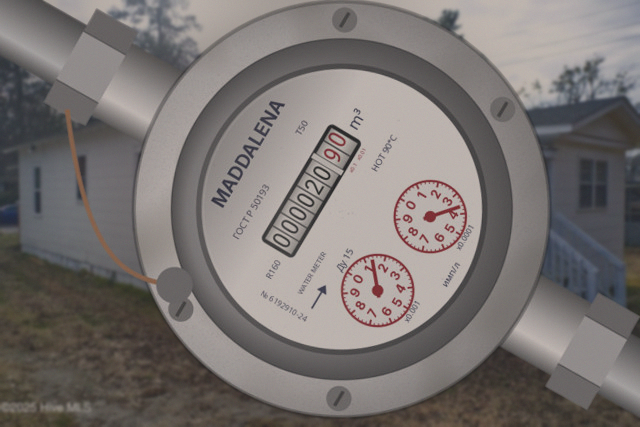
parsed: 20.9013 m³
